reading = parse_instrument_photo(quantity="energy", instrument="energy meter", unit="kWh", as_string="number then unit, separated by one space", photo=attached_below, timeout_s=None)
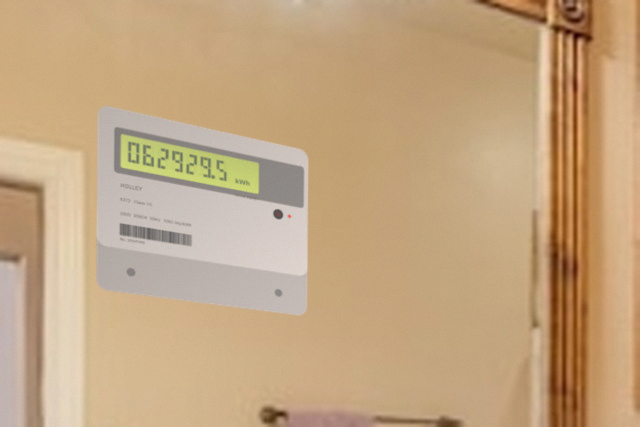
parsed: 62929.5 kWh
